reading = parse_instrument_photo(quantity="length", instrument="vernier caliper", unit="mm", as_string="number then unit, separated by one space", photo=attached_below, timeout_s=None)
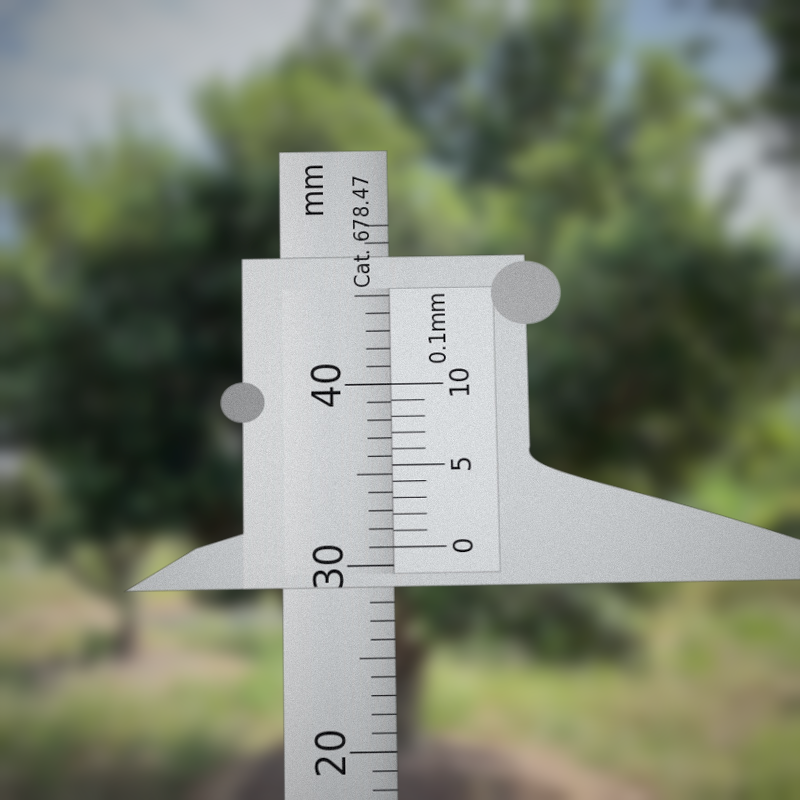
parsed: 31.0 mm
